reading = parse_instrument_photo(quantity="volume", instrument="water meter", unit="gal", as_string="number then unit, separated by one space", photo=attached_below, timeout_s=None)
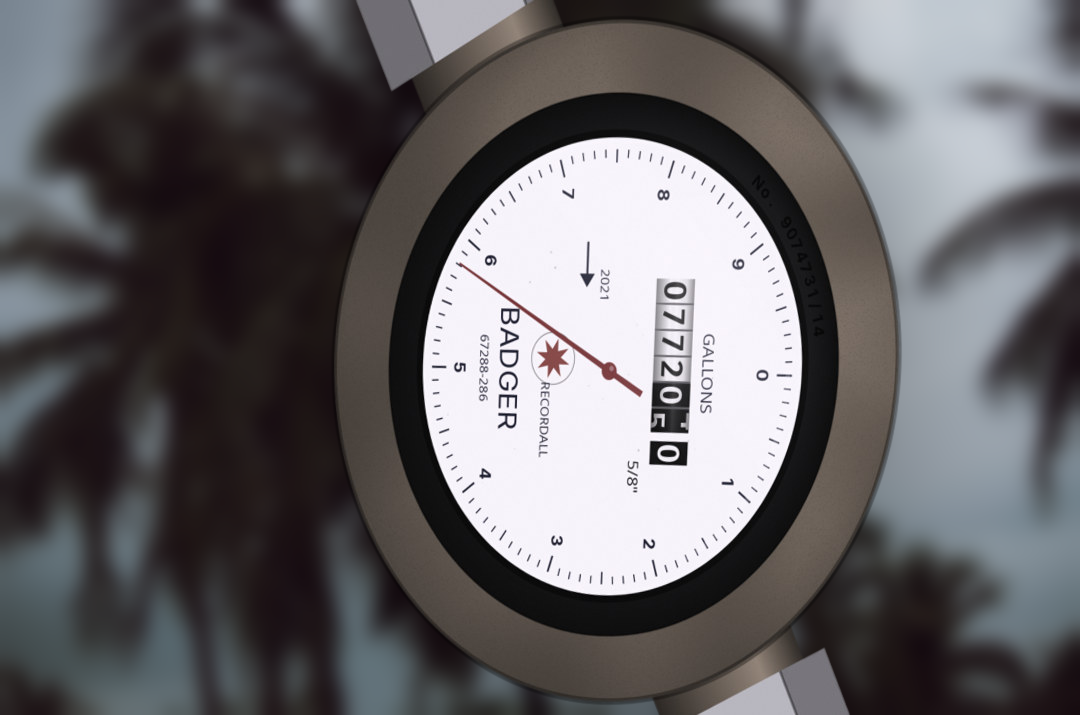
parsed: 772045.8 gal
